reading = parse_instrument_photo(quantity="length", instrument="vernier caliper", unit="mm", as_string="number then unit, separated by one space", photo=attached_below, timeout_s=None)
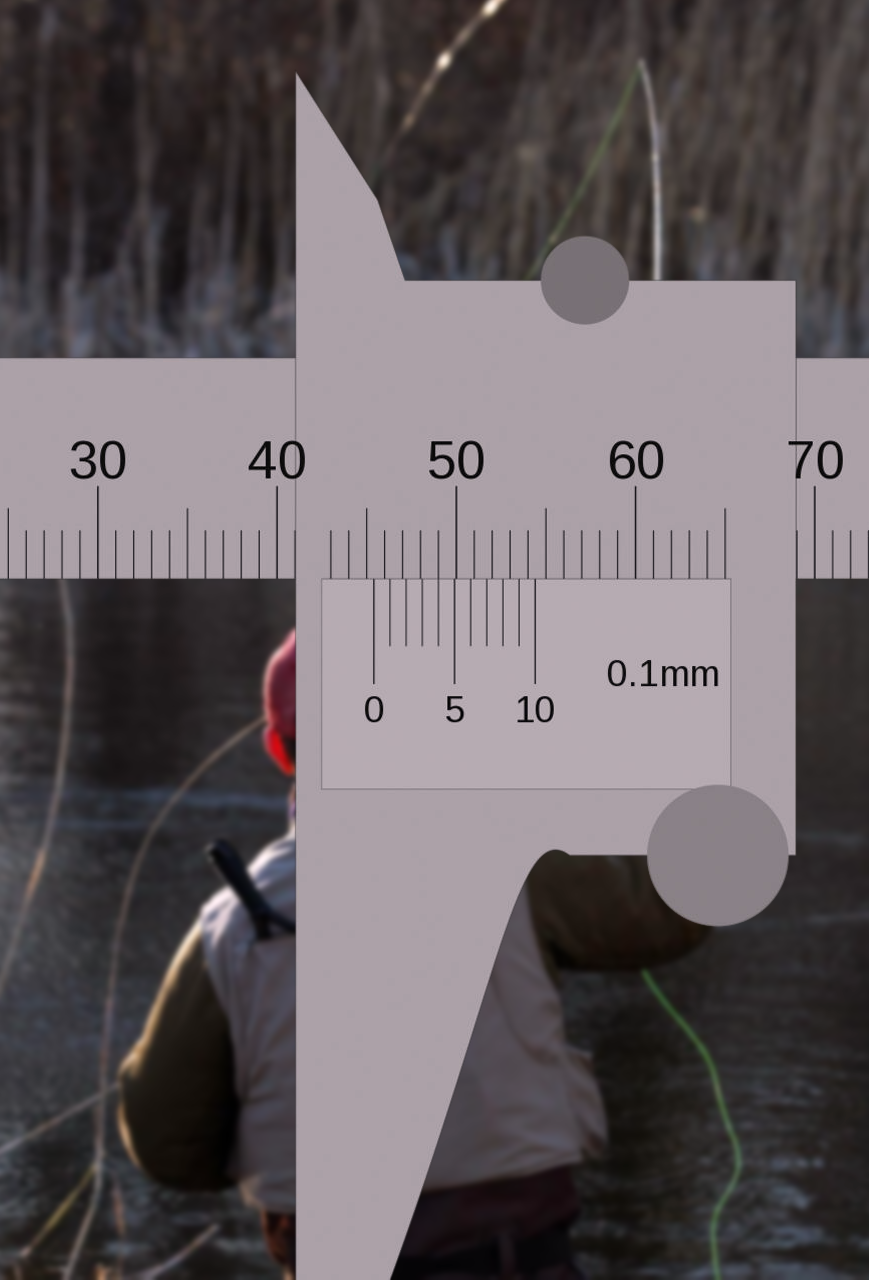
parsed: 45.4 mm
